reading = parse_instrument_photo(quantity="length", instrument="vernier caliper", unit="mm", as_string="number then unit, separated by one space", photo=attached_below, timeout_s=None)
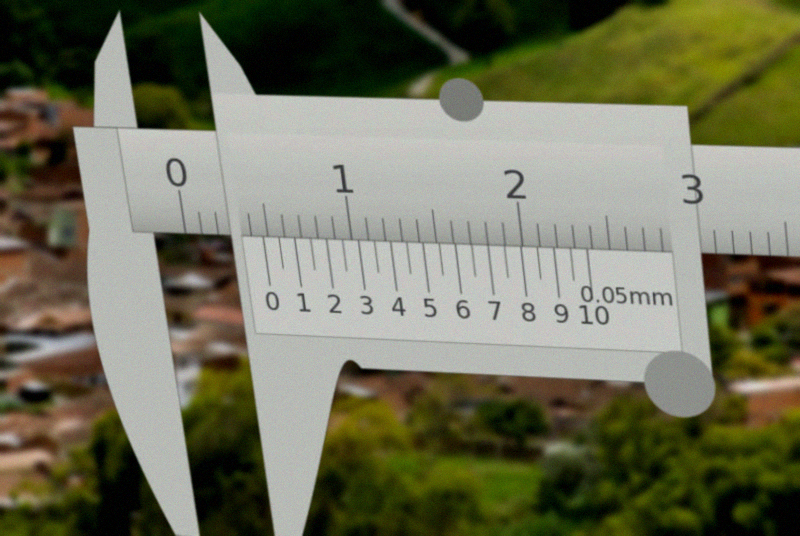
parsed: 4.7 mm
